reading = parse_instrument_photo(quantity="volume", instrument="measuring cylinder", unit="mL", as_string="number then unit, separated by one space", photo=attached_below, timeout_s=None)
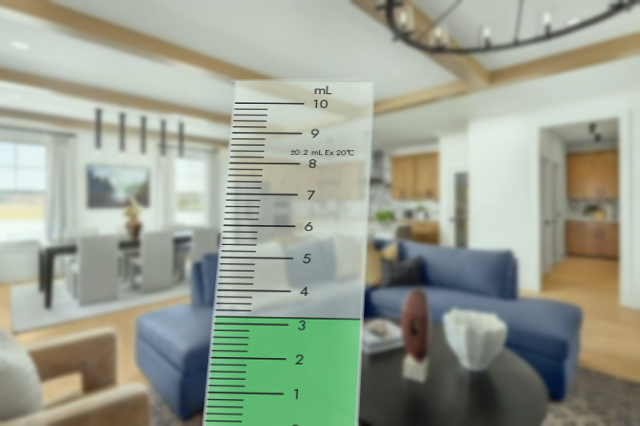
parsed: 3.2 mL
